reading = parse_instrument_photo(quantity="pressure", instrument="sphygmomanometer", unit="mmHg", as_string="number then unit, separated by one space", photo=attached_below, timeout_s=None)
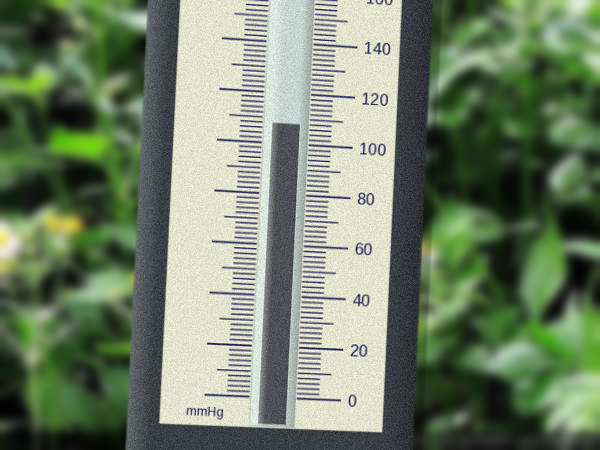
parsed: 108 mmHg
